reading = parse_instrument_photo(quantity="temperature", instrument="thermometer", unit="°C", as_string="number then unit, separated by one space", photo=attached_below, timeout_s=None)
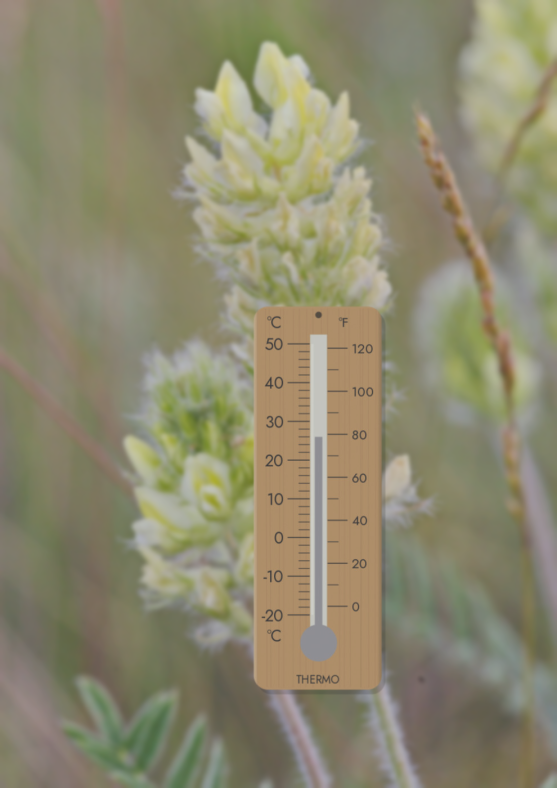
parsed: 26 °C
